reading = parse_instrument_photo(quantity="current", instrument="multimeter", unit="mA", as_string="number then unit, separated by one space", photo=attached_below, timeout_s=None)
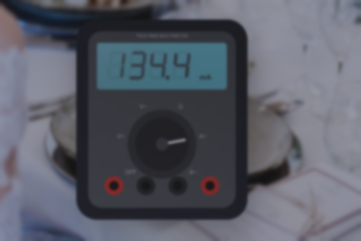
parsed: 134.4 mA
